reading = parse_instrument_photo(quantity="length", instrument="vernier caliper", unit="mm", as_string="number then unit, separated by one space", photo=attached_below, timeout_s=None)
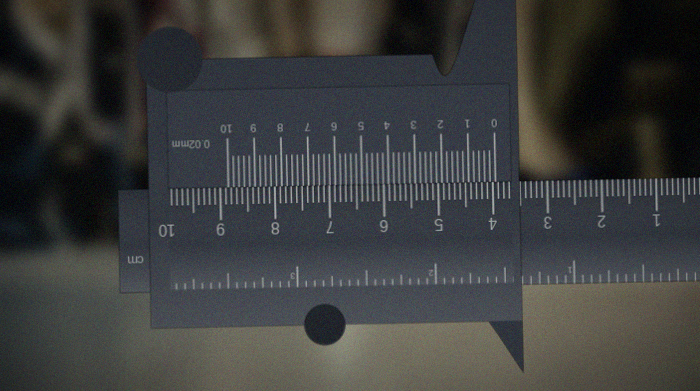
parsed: 39.5 mm
